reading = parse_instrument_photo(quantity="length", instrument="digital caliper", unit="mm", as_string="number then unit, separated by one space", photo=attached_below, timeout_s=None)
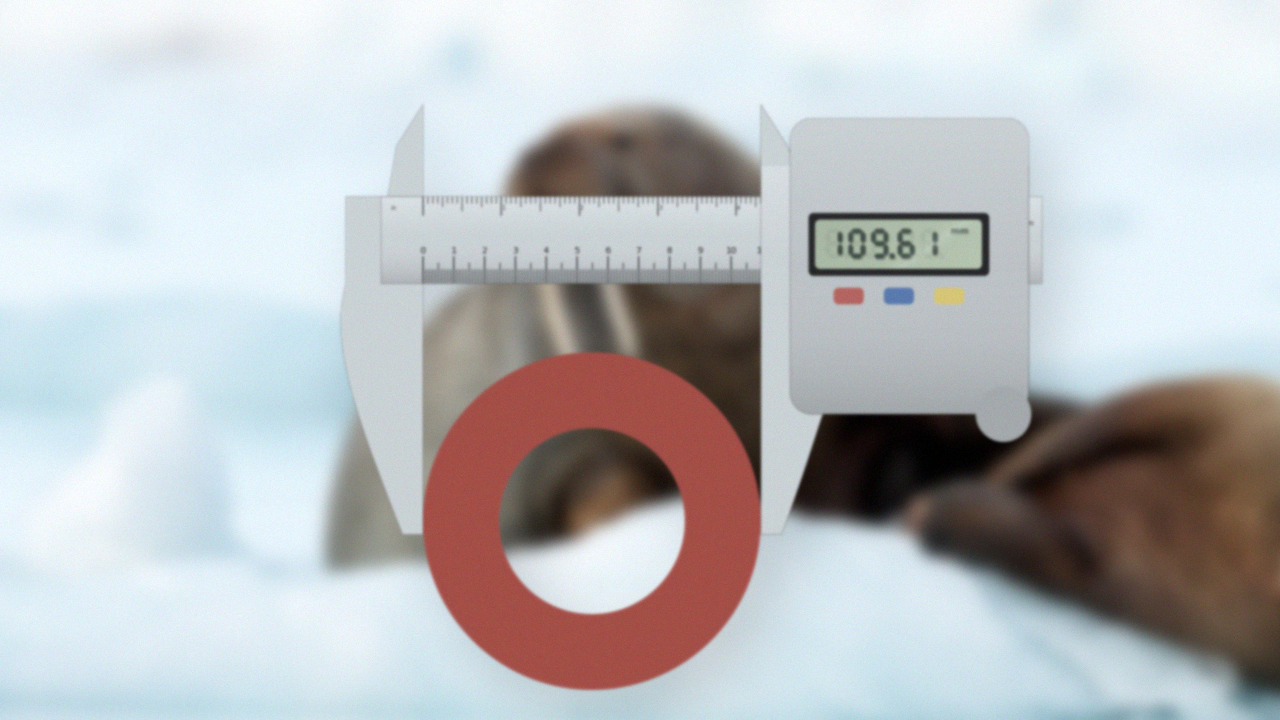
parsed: 109.61 mm
